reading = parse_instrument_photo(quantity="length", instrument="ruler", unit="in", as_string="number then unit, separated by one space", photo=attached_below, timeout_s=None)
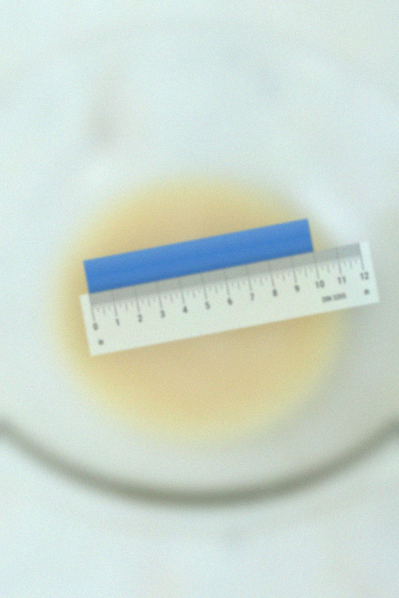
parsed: 10 in
